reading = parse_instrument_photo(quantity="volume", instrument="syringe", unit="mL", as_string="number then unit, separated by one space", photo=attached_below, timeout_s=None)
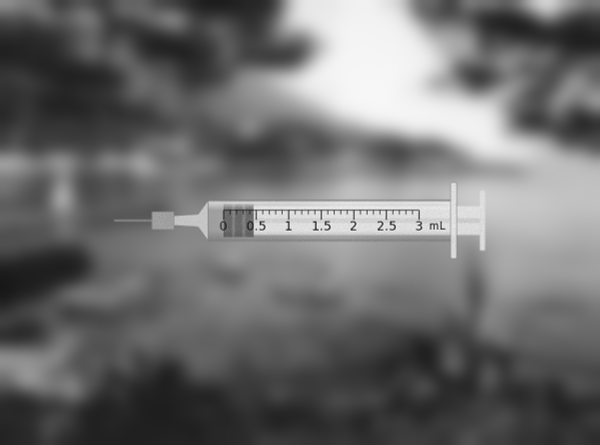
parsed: 0 mL
